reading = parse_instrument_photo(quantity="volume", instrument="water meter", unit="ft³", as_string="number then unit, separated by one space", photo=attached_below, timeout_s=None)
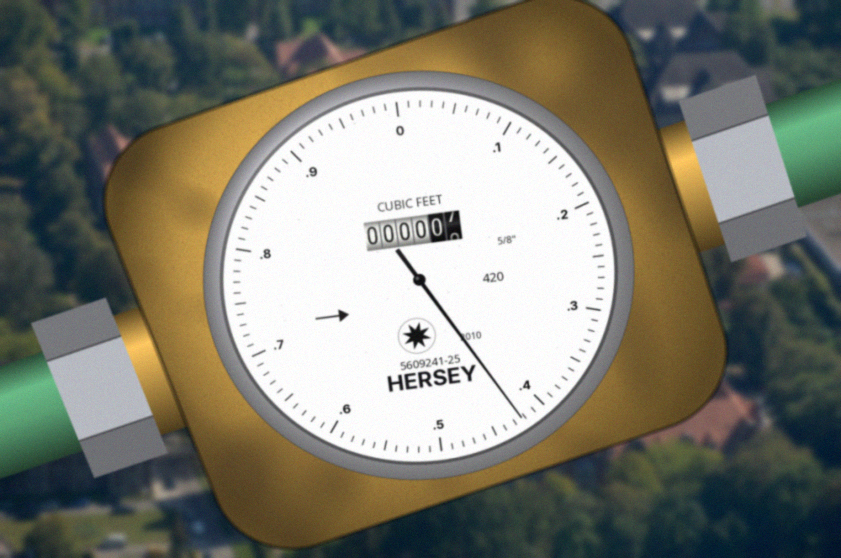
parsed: 7.42 ft³
